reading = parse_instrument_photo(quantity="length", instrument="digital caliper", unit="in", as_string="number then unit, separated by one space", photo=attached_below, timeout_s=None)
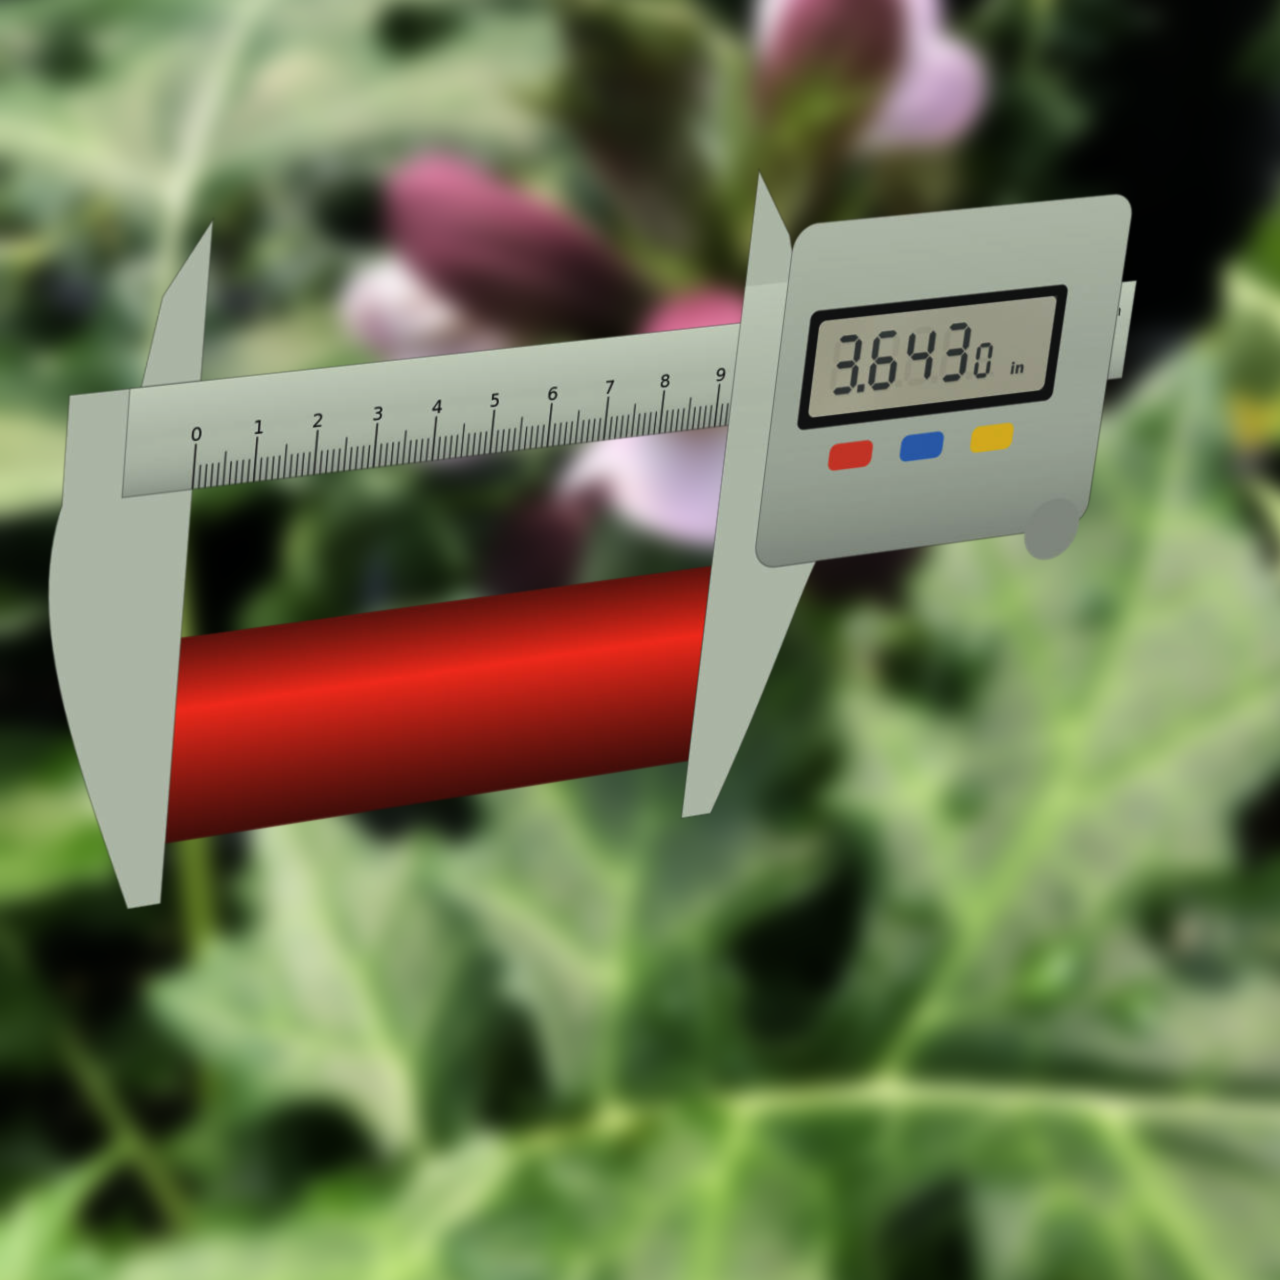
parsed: 3.6430 in
